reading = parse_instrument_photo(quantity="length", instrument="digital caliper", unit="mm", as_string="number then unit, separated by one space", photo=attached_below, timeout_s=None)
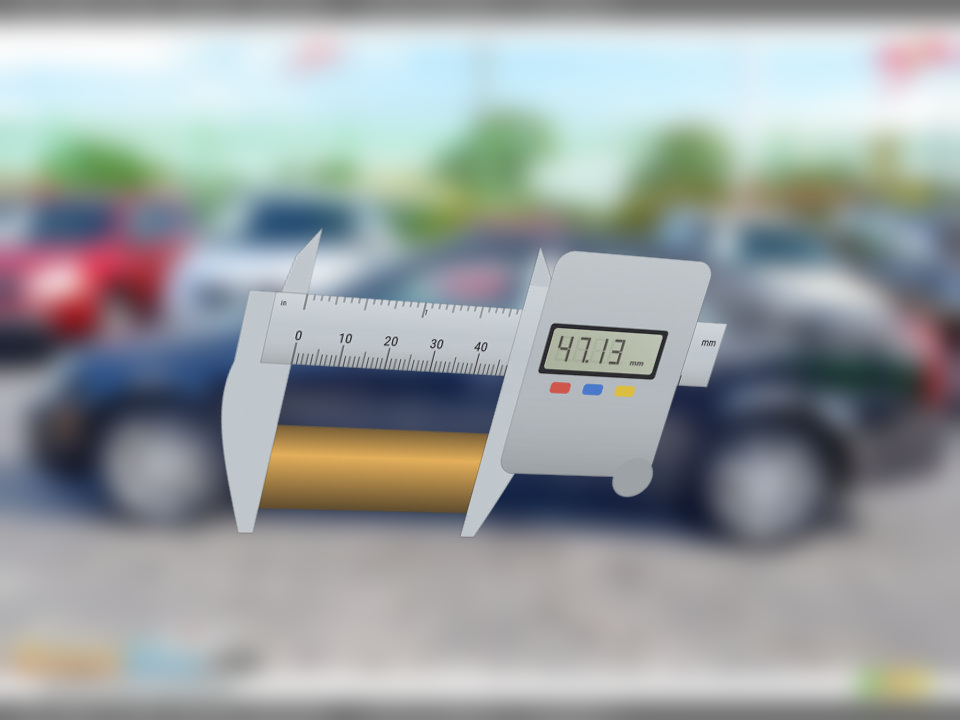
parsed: 47.13 mm
